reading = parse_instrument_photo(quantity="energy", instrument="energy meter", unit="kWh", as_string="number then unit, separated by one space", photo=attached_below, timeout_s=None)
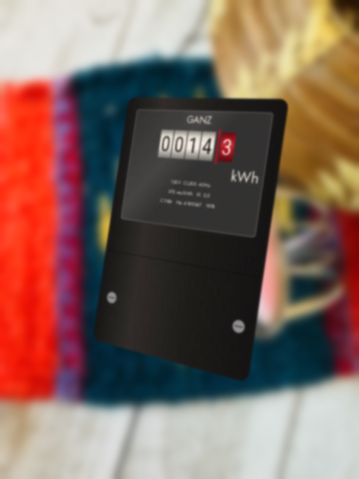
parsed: 14.3 kWh
